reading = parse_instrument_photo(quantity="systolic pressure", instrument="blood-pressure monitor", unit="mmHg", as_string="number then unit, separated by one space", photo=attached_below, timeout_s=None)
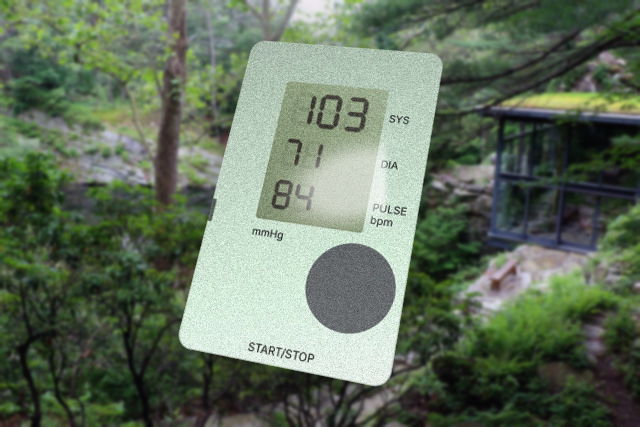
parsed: 103 mmHg
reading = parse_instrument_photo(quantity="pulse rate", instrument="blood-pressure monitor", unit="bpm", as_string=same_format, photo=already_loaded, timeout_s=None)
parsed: 84 bpm
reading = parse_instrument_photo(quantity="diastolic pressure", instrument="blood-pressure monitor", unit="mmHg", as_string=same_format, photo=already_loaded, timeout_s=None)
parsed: 71 mmHg
